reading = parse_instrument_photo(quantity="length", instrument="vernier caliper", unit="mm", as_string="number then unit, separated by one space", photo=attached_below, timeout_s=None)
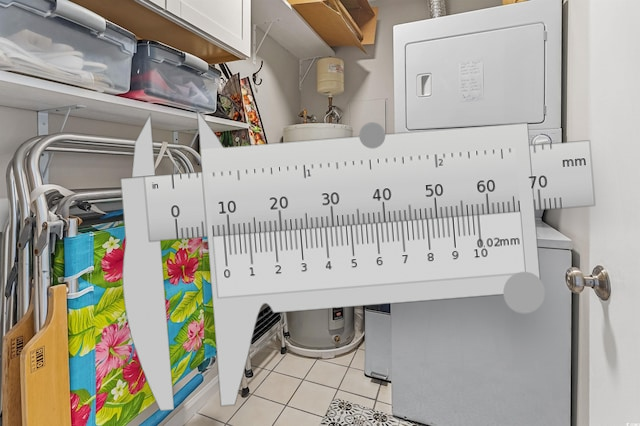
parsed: 9.0 mm
